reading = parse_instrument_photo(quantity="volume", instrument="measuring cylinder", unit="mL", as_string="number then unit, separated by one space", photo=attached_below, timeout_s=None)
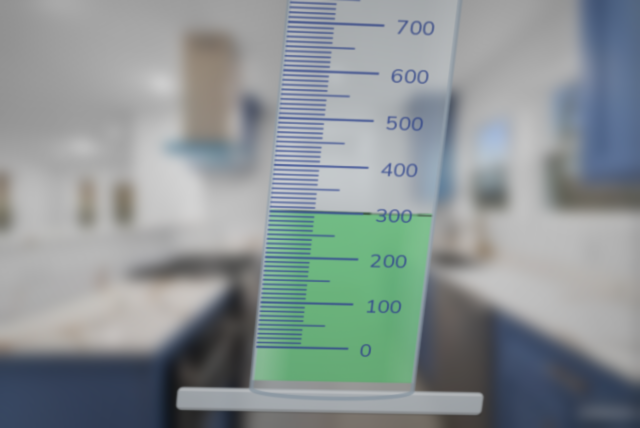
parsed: 300 mL
